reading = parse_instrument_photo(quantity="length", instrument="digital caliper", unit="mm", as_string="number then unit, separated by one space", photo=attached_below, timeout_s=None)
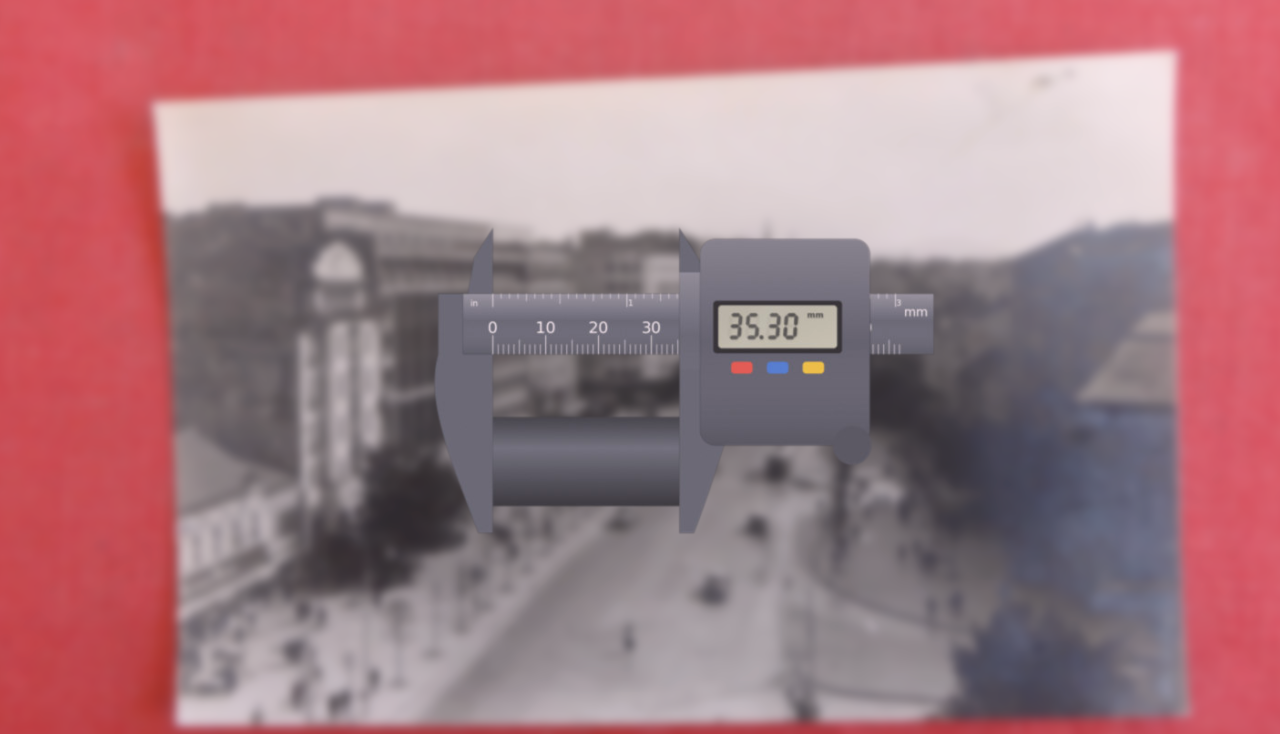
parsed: 35.30 mm
